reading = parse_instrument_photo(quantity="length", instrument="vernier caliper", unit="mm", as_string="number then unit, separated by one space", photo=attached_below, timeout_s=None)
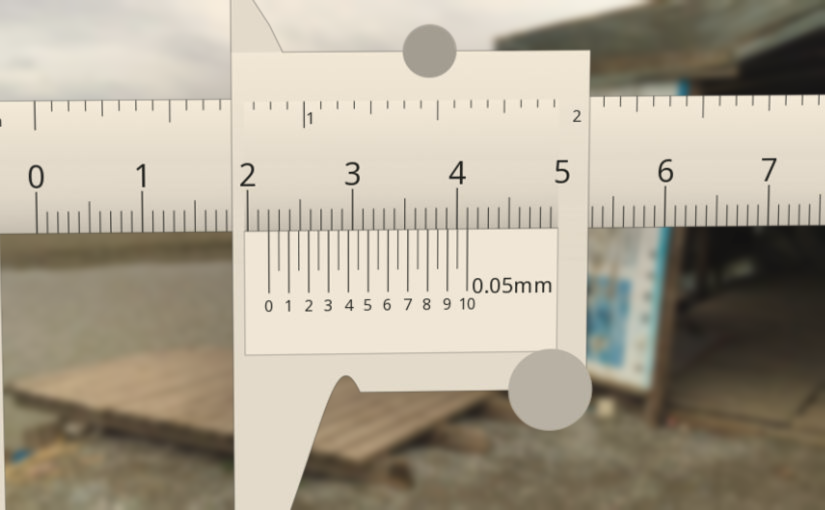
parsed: 22.0 mm
